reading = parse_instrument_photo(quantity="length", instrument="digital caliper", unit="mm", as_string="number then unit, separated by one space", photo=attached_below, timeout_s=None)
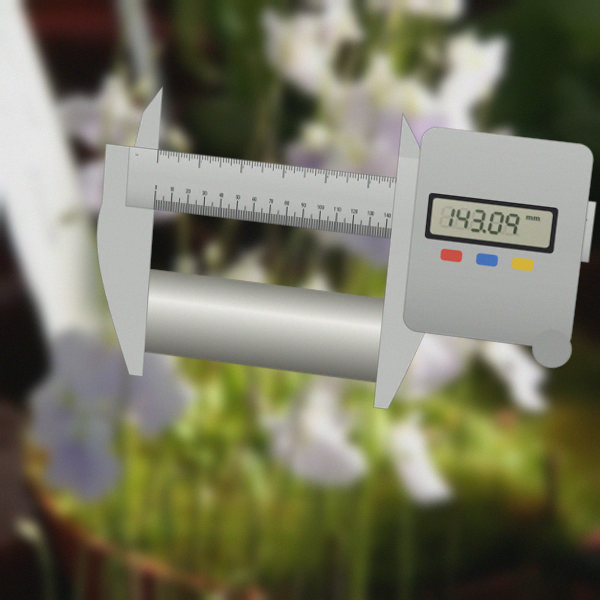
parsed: 143.09 mm
